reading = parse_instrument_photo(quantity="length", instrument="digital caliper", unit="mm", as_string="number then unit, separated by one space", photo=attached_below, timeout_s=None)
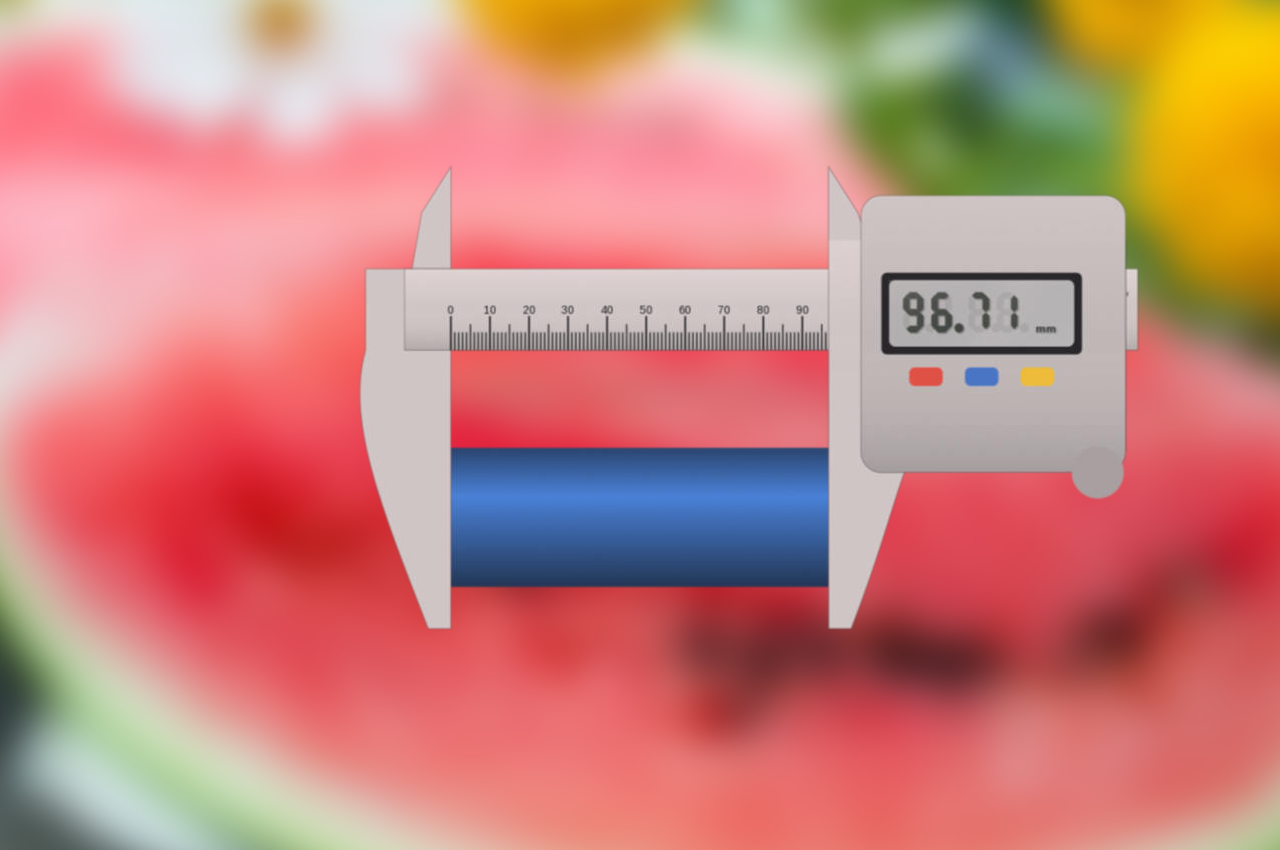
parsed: 96.71 mm
